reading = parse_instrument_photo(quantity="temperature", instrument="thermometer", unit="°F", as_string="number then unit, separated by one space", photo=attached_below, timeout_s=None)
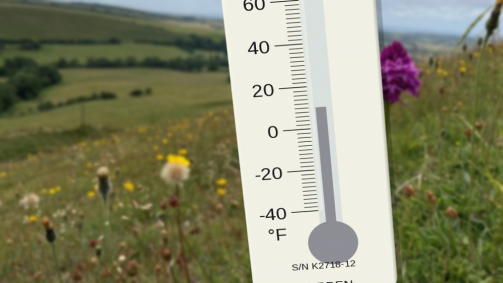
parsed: 10 °F
